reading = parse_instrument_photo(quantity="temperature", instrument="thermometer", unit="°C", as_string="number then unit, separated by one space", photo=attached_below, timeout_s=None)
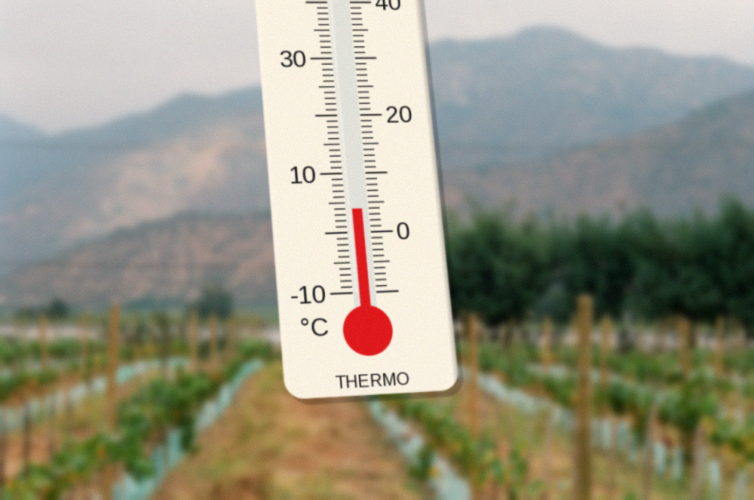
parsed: 4 °C
